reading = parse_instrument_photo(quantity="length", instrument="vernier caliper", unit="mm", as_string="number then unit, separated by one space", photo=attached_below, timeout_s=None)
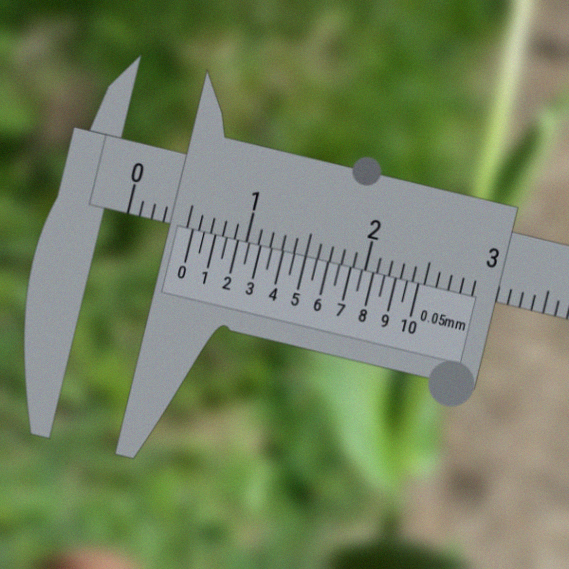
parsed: 5.5 mm
